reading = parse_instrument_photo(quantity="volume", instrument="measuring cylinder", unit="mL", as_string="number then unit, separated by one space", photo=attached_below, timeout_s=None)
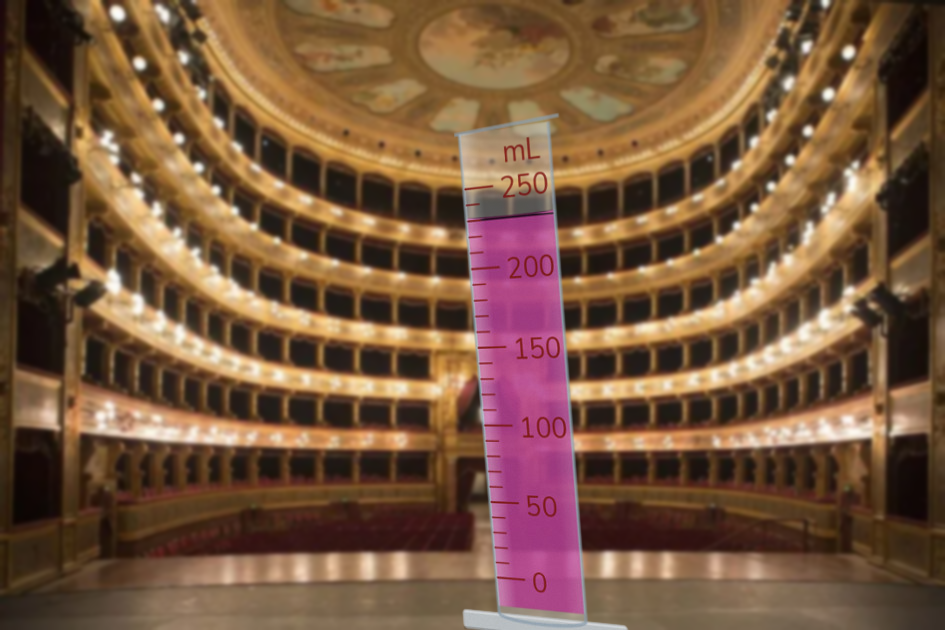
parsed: 230 mL
